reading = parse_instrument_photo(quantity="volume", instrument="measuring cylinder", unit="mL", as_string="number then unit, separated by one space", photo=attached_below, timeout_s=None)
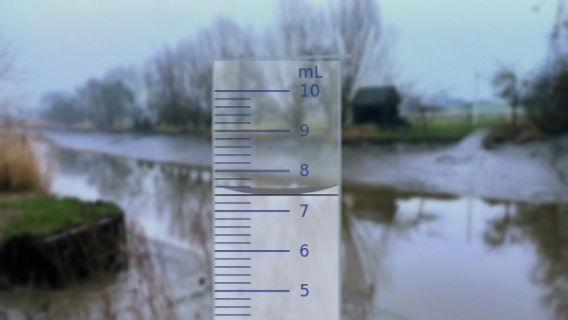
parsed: 7.4 mL
